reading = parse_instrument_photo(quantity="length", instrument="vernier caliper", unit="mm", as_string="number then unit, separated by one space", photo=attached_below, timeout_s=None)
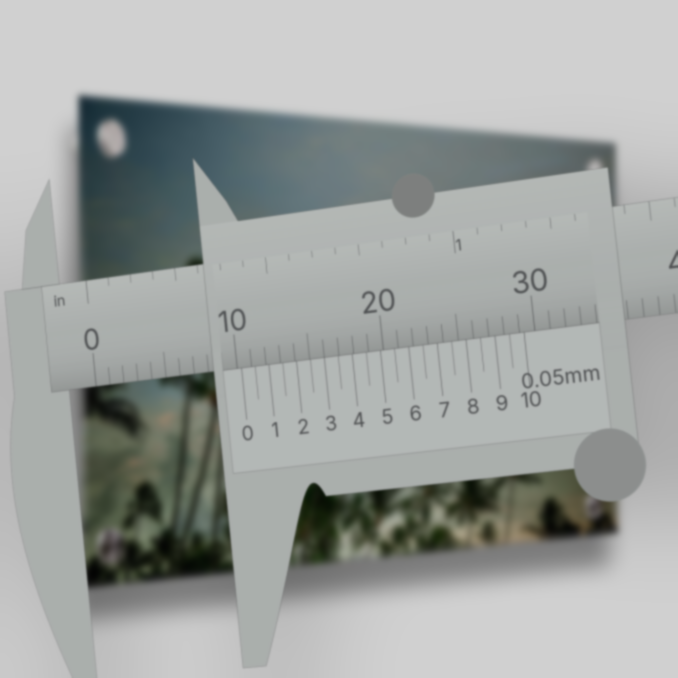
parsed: 10.3 mm
